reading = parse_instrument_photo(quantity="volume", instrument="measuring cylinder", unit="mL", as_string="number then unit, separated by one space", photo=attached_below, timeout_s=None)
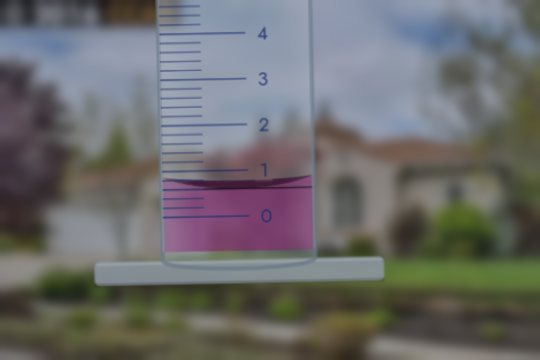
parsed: 0.6 mL
